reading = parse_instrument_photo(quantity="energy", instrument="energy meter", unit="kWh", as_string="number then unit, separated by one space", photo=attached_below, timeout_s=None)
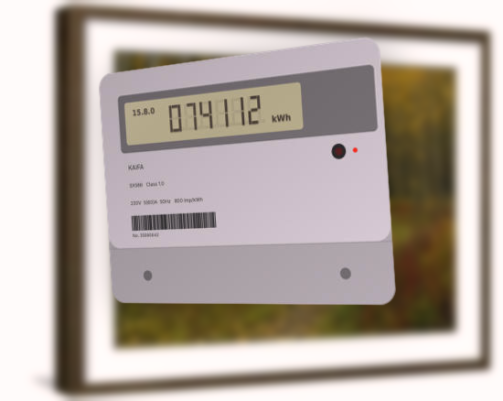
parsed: 74112 kWh
